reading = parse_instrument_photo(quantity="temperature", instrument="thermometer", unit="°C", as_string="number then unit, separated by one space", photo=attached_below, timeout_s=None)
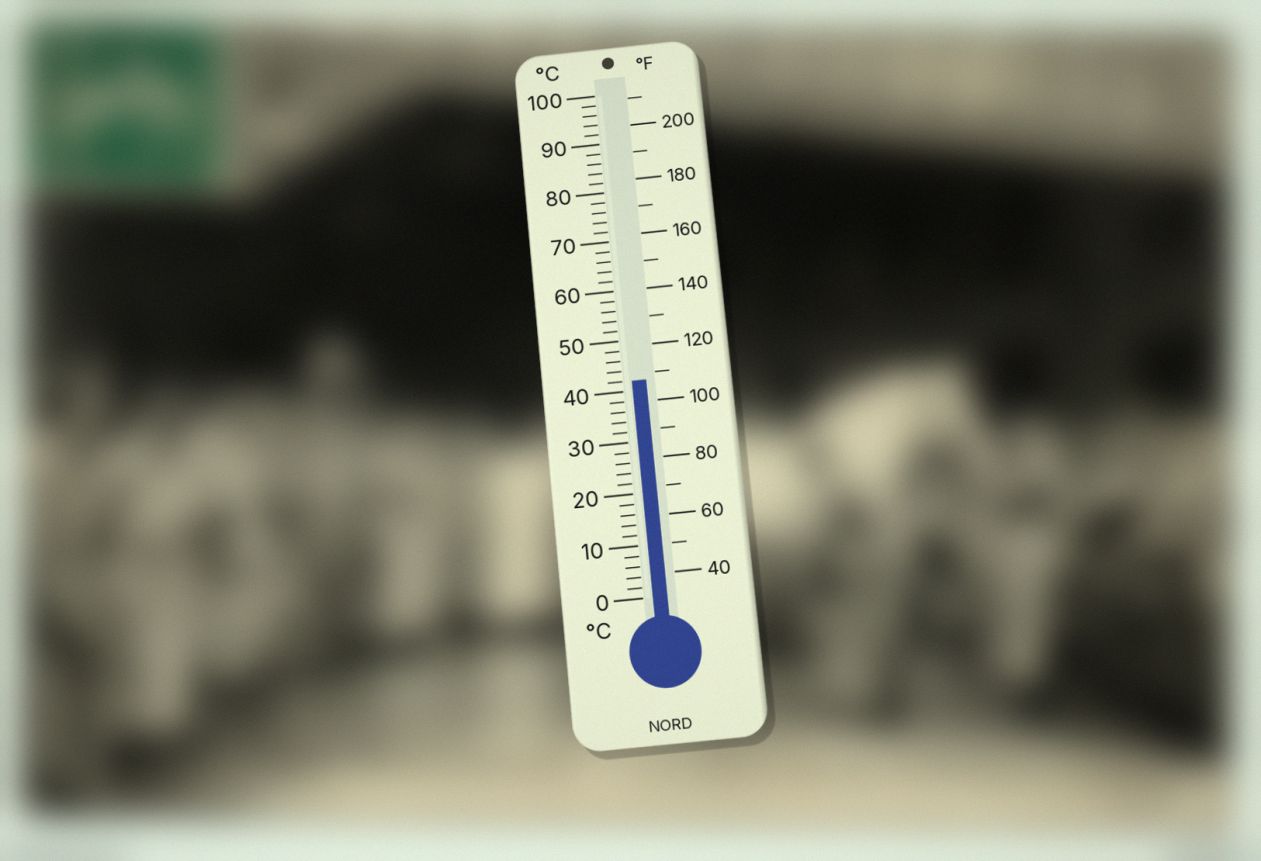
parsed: 42 °C
